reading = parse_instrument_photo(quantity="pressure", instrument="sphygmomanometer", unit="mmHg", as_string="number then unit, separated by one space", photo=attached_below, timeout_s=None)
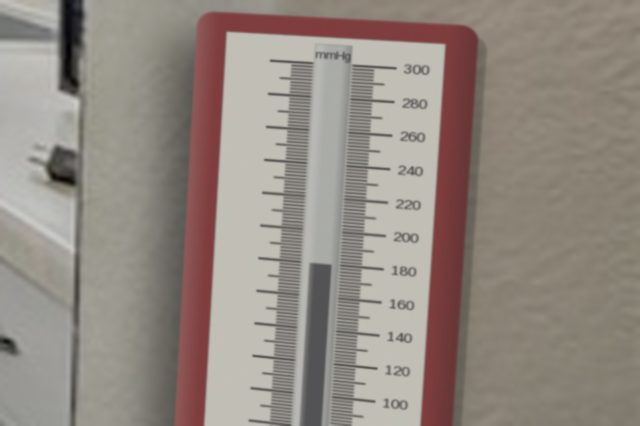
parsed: 180 mmHg
